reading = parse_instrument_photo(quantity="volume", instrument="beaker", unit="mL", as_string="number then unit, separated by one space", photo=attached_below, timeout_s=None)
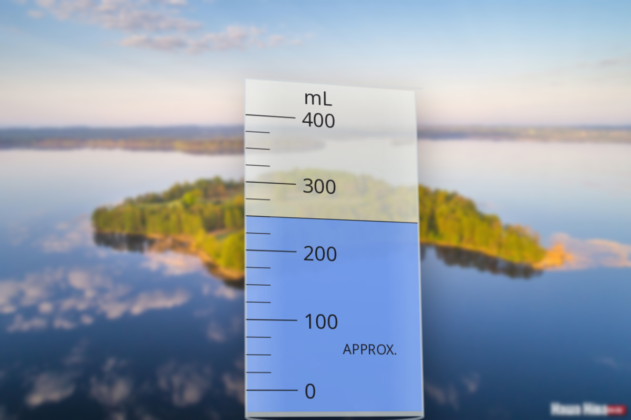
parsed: 250 mL
